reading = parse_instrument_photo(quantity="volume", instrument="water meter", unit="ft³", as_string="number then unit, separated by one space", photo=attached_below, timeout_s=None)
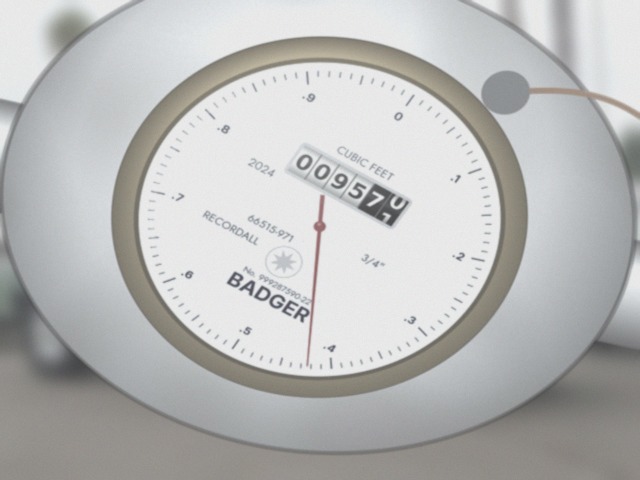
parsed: 9570.42 ft³
